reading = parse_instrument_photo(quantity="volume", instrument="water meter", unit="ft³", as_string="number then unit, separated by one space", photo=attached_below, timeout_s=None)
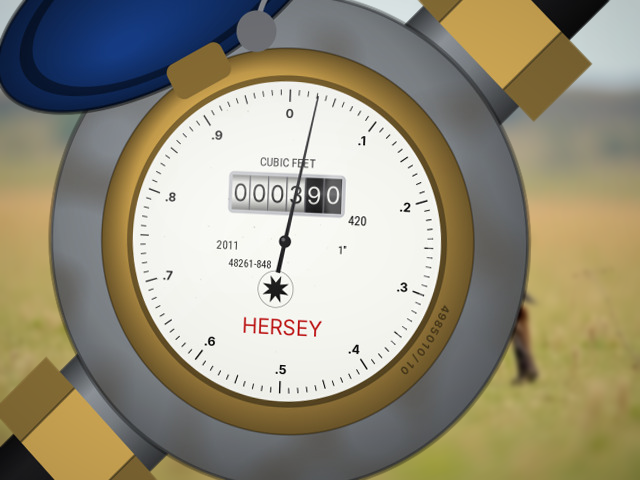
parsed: 390.03 ft³
